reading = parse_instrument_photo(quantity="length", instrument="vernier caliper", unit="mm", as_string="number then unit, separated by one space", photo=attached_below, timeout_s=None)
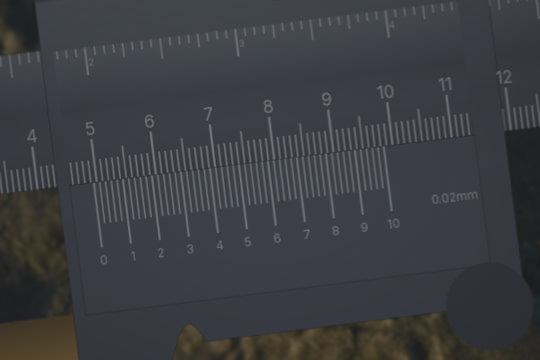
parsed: 49.5 mm
